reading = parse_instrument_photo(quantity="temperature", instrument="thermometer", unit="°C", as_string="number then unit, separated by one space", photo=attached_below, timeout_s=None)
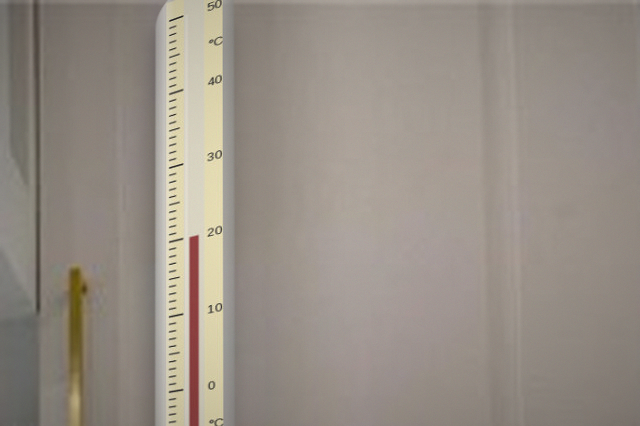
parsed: 20 °C
